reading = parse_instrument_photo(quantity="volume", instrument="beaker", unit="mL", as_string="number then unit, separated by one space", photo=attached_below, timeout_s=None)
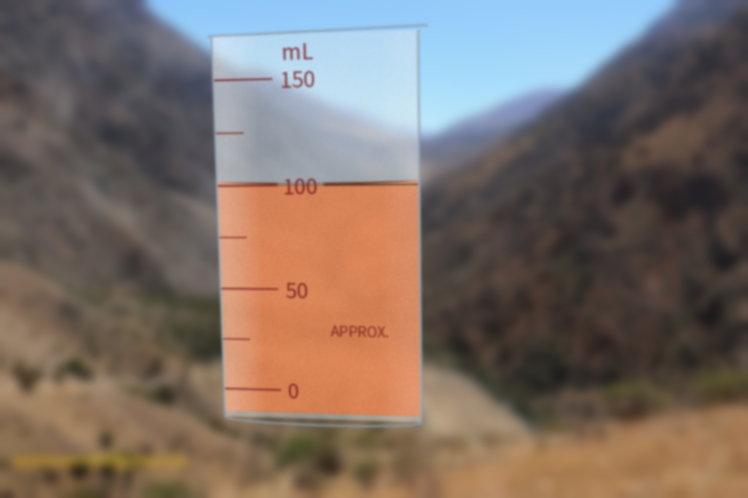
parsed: 100 mL
